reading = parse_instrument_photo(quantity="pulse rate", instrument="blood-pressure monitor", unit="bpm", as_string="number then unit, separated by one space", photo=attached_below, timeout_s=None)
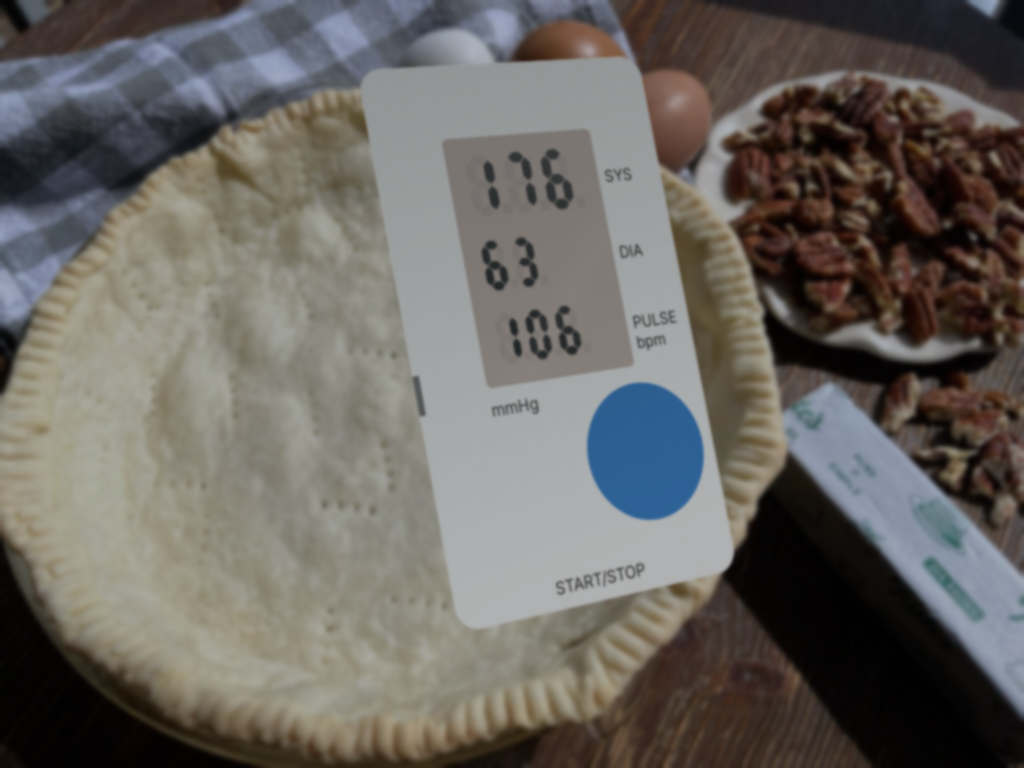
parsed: 106 bpm
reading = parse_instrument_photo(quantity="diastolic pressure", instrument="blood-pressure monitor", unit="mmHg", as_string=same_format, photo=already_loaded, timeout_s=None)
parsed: 63 mmHg
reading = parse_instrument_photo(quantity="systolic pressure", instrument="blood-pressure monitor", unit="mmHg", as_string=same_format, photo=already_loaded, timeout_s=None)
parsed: 176 mmHg
